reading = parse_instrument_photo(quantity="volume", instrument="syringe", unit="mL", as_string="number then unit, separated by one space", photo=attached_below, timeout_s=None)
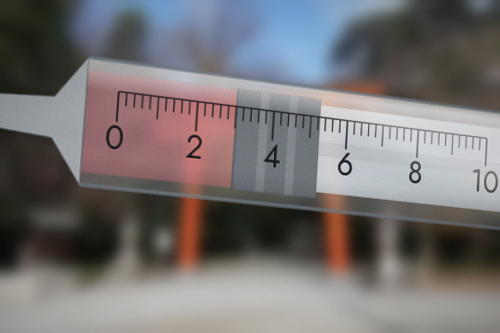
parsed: 3 mL
